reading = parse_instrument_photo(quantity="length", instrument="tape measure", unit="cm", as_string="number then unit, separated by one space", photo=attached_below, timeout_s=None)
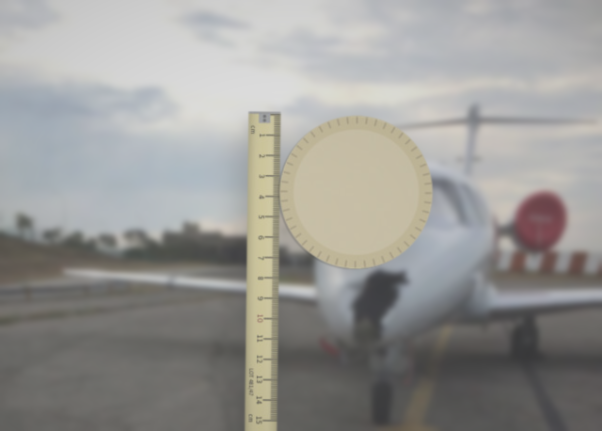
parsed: 7.5 cm
